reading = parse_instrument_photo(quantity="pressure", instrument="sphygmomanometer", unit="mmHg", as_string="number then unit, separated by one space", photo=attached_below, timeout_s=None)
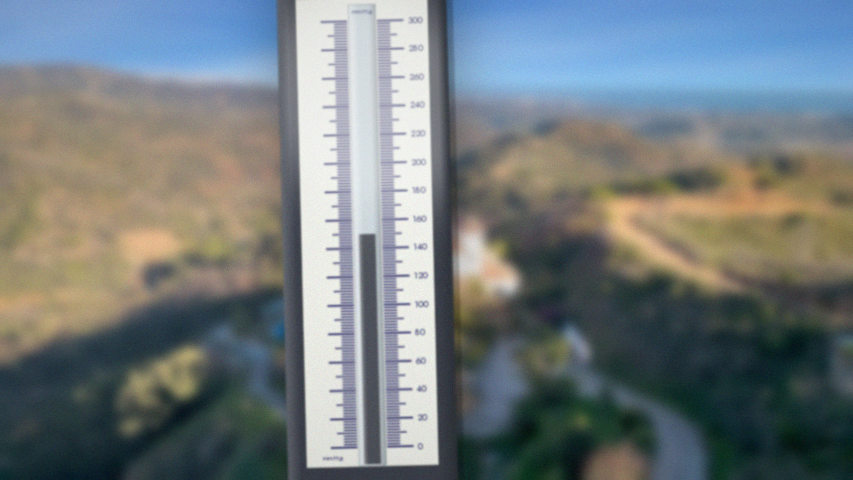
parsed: 150 mmHg
